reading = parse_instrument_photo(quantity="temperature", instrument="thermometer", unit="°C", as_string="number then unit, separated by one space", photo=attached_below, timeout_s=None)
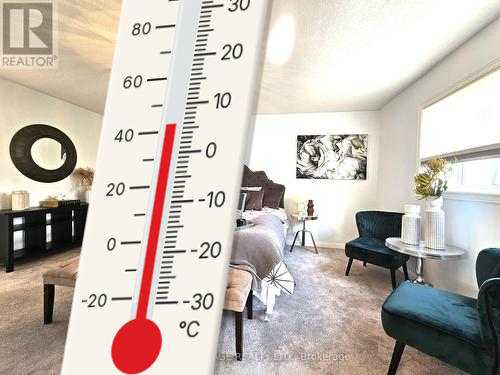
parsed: 6 °C
